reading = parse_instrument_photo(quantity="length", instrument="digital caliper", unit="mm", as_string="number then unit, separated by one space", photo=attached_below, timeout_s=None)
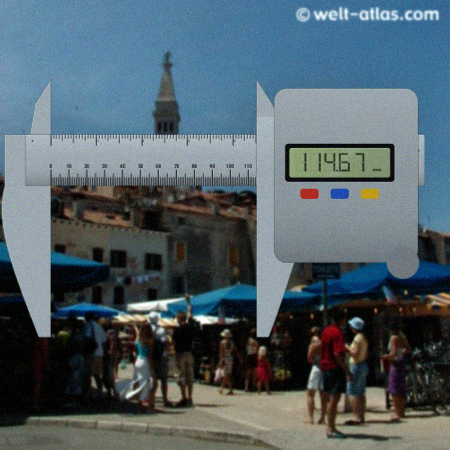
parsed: 114.67 mm
